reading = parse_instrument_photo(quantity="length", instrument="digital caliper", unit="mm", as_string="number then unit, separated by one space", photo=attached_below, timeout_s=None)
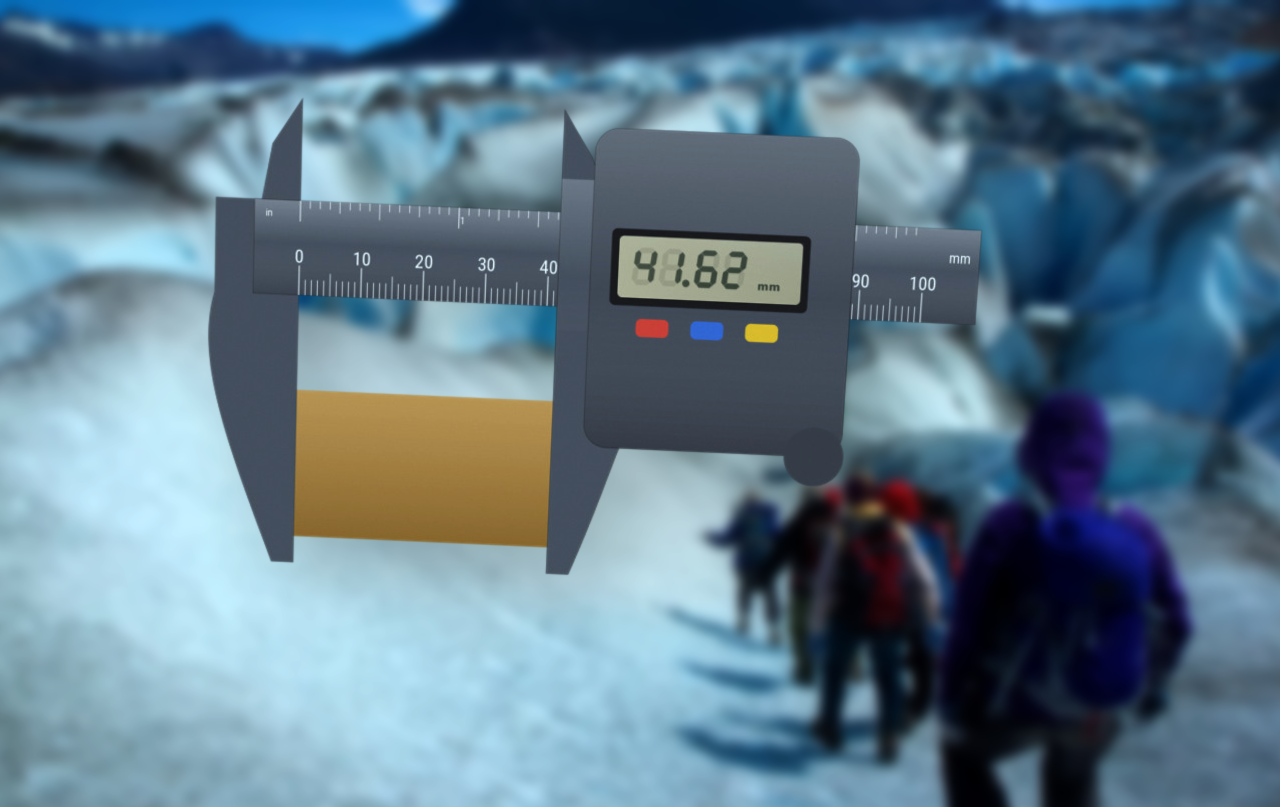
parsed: 41.62 mm
